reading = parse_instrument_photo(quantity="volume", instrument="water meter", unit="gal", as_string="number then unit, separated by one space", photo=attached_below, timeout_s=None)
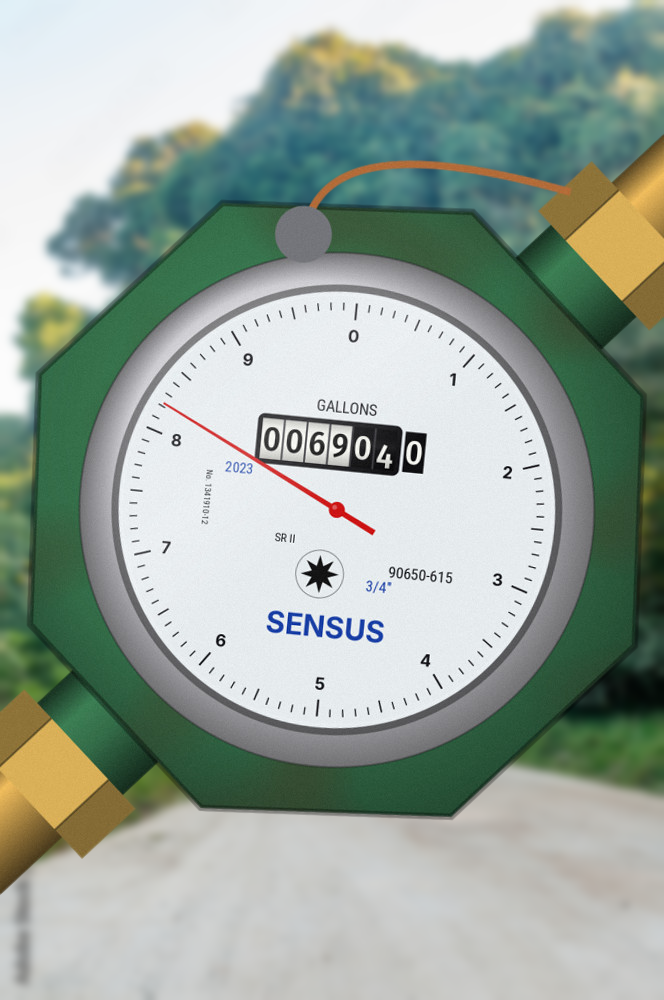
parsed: 69038.2 gal
